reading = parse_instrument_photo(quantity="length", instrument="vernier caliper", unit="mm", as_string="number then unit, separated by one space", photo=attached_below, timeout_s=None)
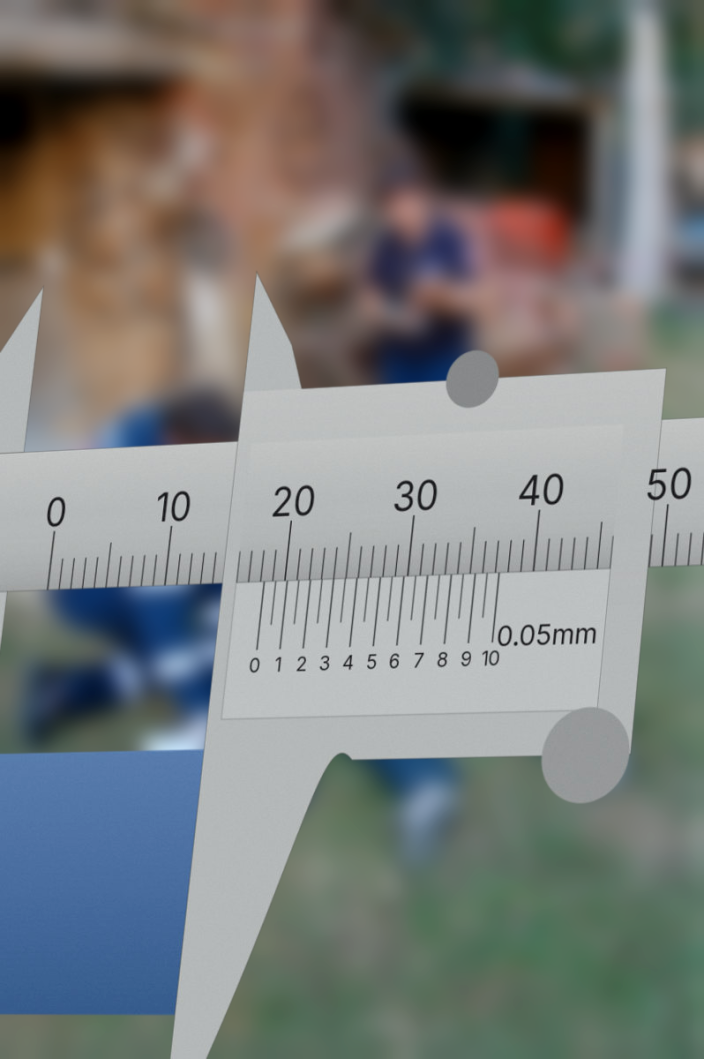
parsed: 18.3 mm
